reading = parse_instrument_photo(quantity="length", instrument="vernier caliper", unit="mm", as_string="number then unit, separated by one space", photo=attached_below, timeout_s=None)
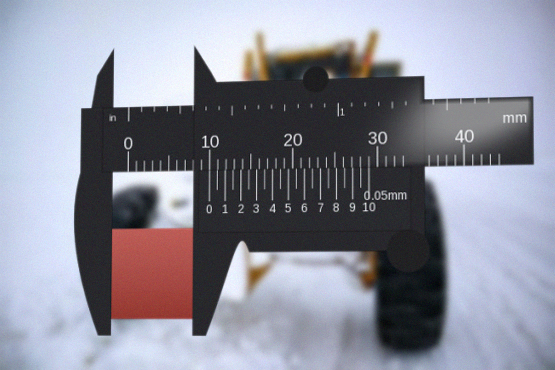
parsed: 10.0 mm
